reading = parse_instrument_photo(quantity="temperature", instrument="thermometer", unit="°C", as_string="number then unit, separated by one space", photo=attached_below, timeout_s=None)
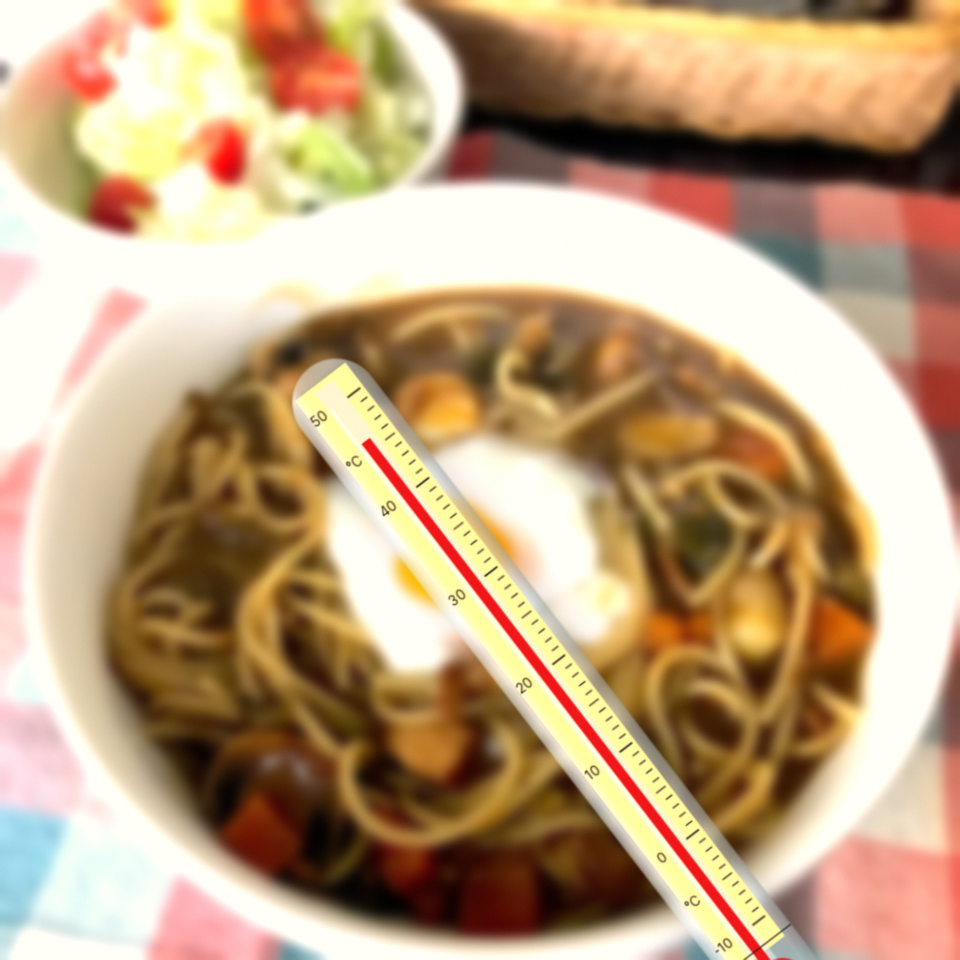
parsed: 46 °C
